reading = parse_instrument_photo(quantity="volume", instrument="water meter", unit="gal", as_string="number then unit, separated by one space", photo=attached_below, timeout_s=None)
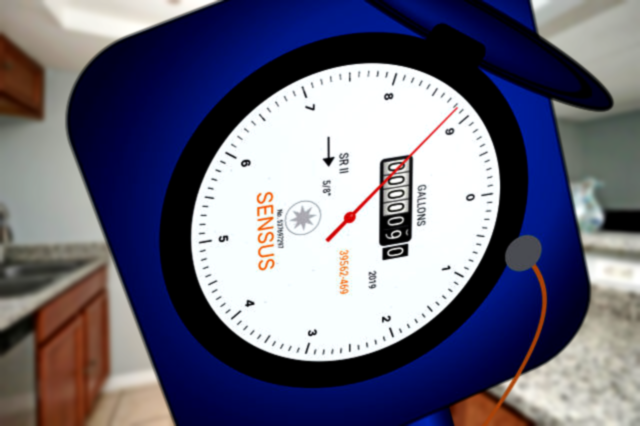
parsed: 88.8 gal
